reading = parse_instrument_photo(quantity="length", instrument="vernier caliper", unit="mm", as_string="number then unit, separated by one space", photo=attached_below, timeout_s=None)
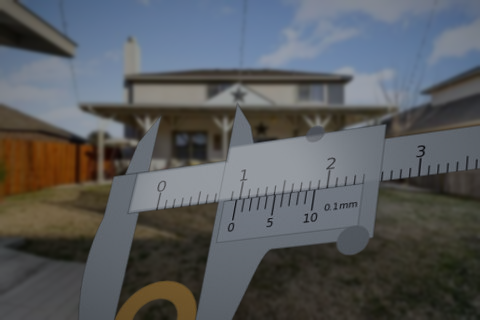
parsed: 9.6 mm
